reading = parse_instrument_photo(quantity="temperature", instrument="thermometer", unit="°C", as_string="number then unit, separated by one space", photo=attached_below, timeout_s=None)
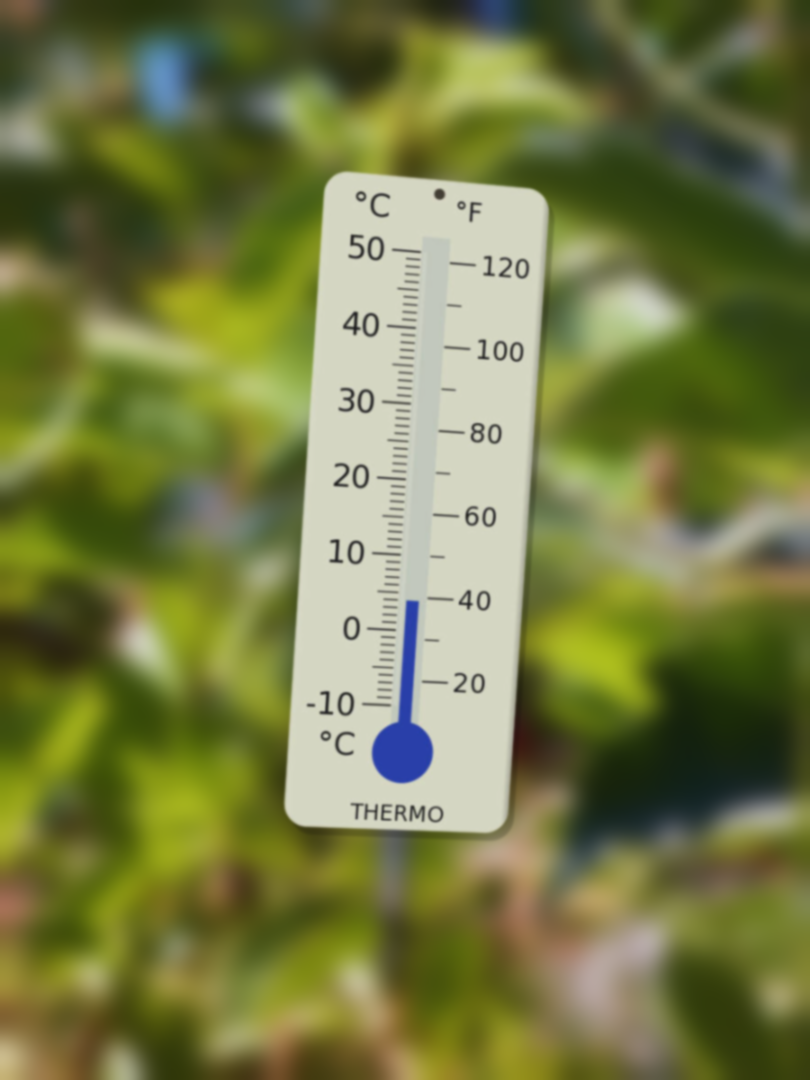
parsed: 4 °C
